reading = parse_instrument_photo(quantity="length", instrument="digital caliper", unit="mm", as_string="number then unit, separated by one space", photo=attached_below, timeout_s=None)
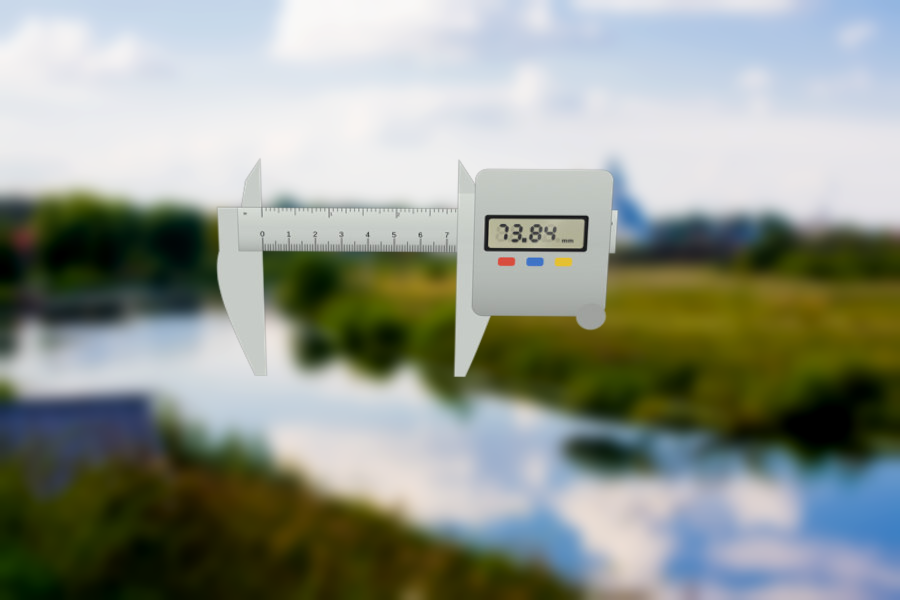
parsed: 73.84 mm
